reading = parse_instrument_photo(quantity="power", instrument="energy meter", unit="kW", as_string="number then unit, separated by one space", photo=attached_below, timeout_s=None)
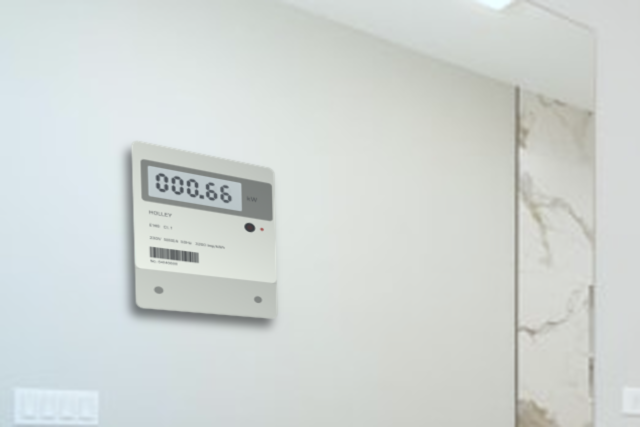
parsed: 0.66 kW
